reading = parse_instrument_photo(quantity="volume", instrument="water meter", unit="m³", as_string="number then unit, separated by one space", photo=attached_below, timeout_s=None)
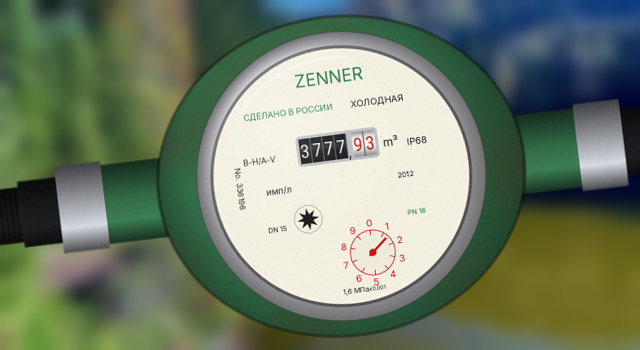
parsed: 3777.931 m³
